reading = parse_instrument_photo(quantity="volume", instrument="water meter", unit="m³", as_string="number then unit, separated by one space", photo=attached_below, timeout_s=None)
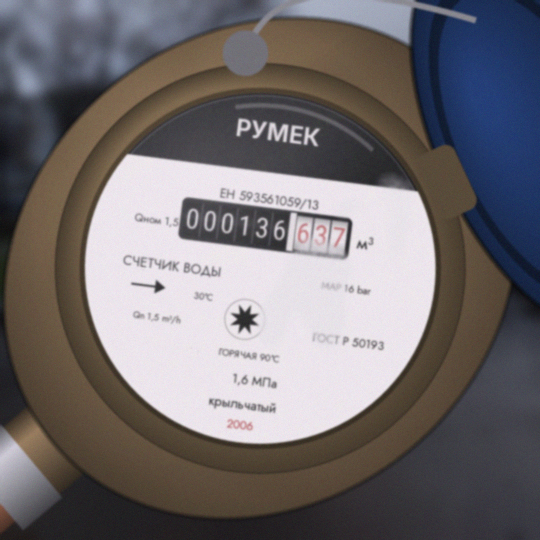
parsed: 136.637 m³
